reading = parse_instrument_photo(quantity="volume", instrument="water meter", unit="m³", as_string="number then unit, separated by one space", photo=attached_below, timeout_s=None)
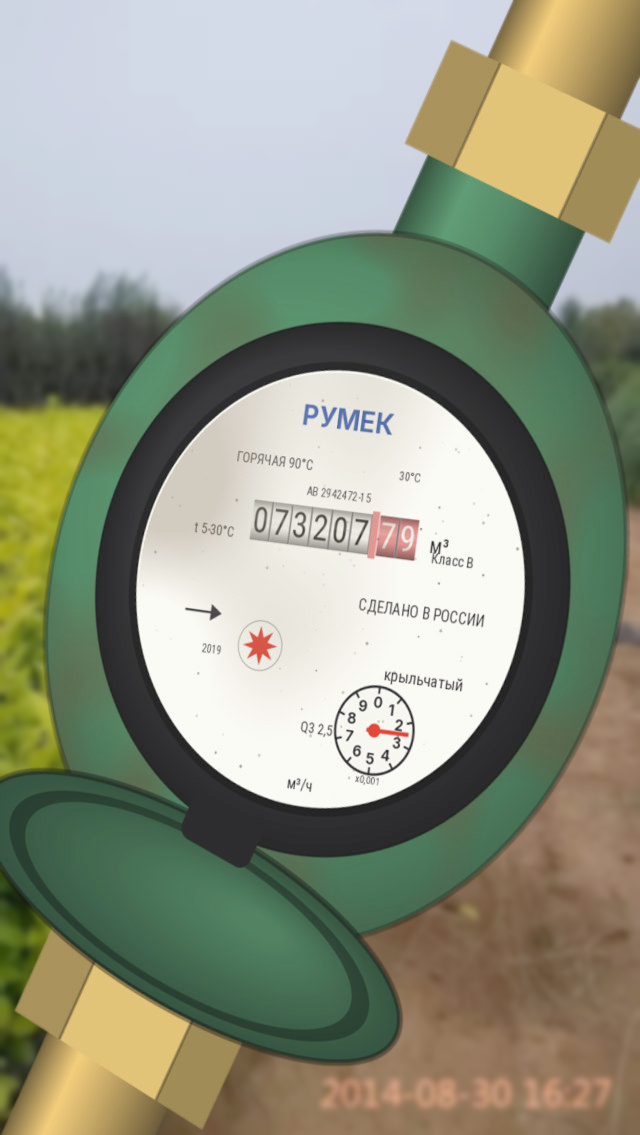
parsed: 73207.792 m³
